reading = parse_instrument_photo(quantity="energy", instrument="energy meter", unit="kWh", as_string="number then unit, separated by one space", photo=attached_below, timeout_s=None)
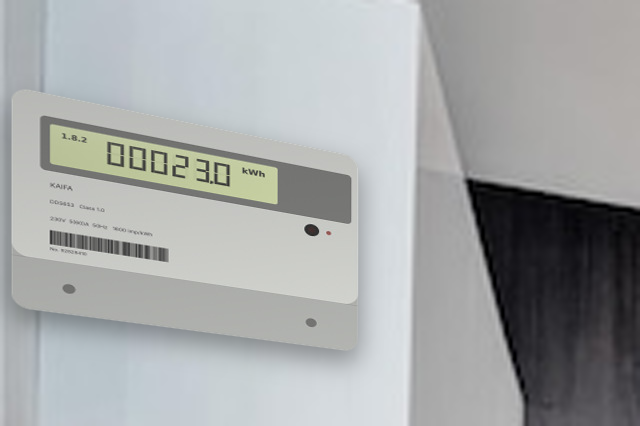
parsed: 23.0 kWh
